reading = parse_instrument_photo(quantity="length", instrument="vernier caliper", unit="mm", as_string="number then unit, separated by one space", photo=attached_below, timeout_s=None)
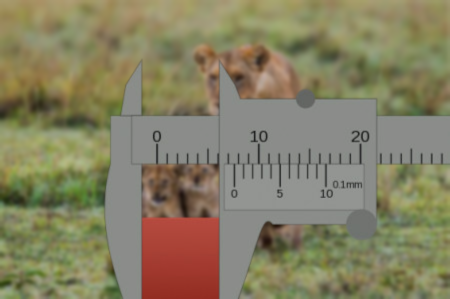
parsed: 7.6 mm
